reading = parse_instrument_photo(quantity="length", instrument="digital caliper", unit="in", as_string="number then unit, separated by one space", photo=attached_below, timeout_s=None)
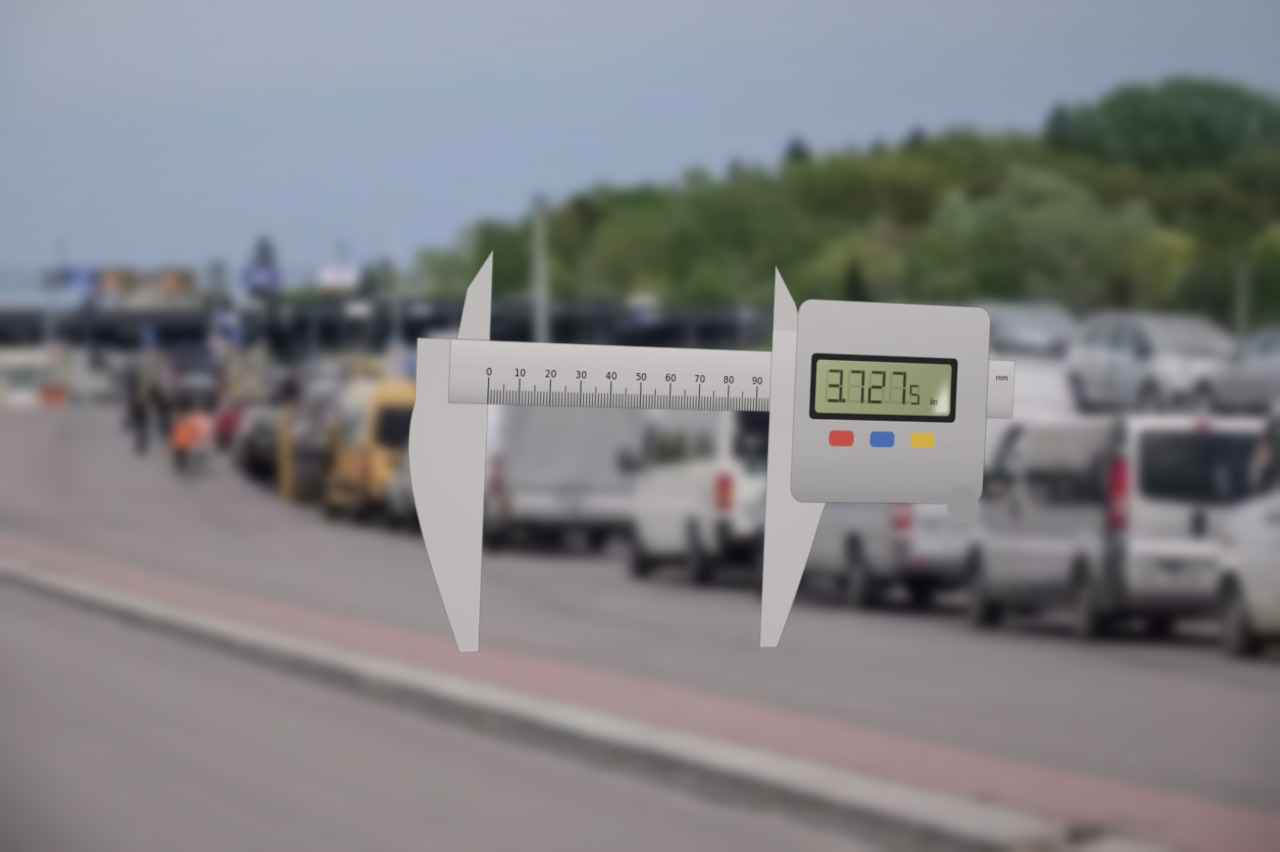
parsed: 3.7275 in
